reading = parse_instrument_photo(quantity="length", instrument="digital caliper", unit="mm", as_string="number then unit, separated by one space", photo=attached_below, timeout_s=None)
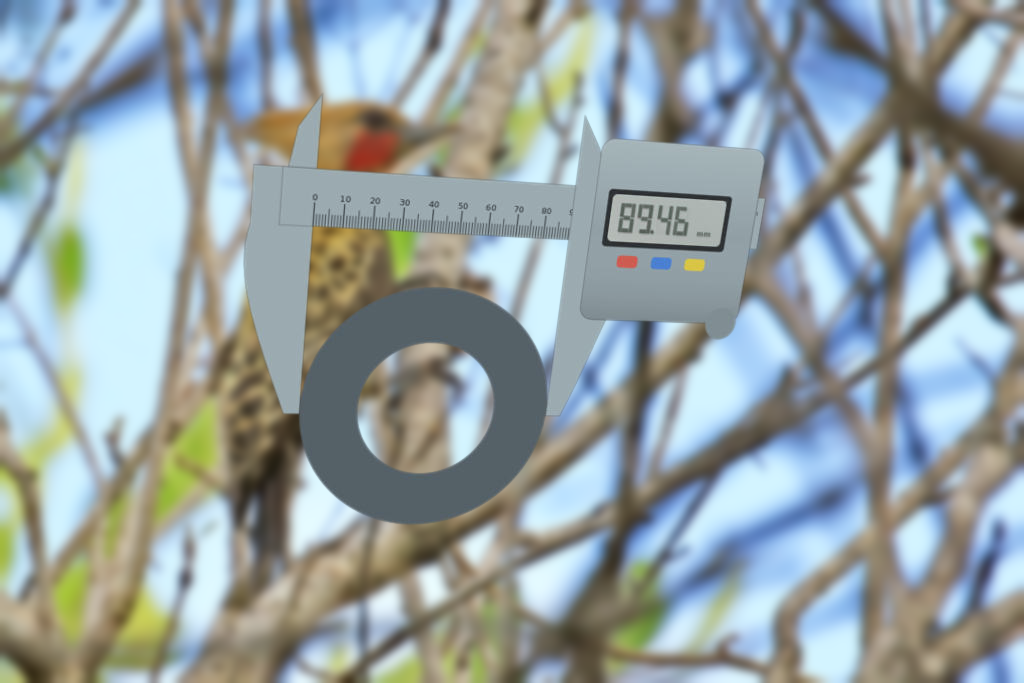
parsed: 89.46 mm
